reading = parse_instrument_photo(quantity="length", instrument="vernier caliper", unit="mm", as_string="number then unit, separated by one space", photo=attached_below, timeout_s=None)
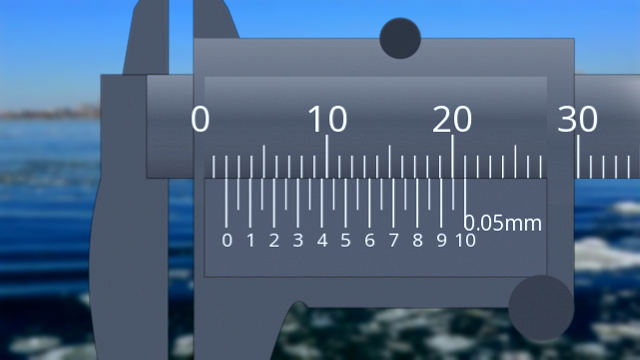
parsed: 2.0 mm
